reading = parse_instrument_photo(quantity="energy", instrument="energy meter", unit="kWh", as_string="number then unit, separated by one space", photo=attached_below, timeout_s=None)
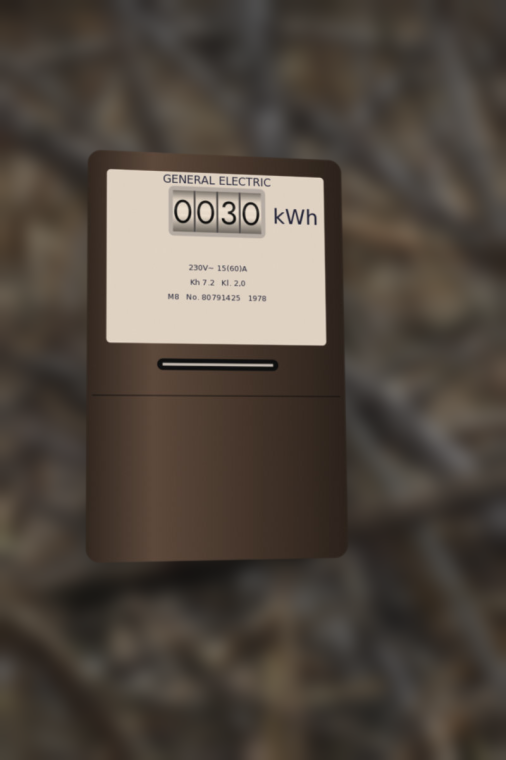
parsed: 30 kWh
